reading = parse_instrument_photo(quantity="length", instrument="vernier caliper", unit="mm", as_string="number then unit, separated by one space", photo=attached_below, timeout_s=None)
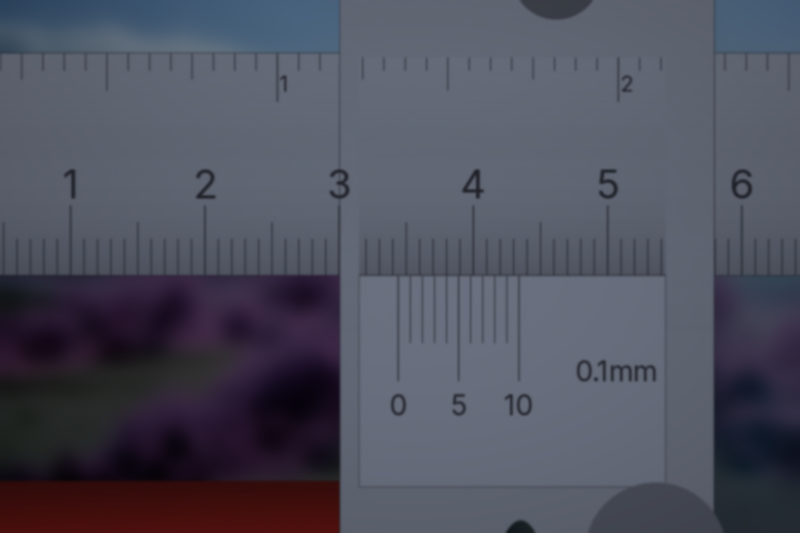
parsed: 34.4 mm
